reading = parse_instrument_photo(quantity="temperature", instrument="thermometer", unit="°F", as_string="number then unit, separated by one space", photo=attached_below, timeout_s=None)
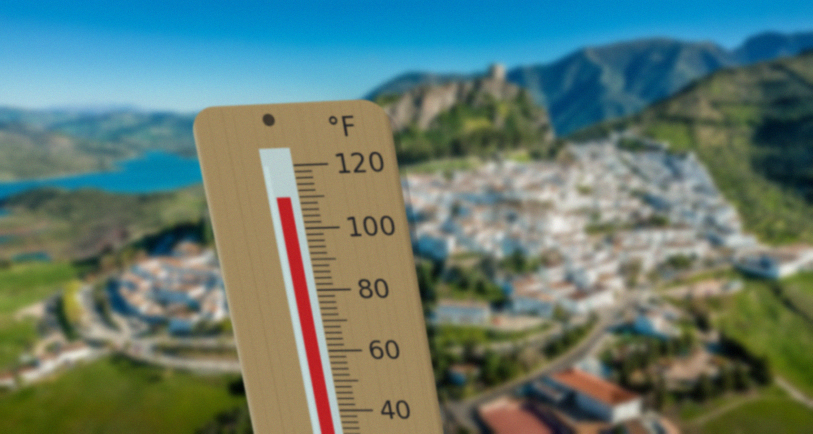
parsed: 110 °F
